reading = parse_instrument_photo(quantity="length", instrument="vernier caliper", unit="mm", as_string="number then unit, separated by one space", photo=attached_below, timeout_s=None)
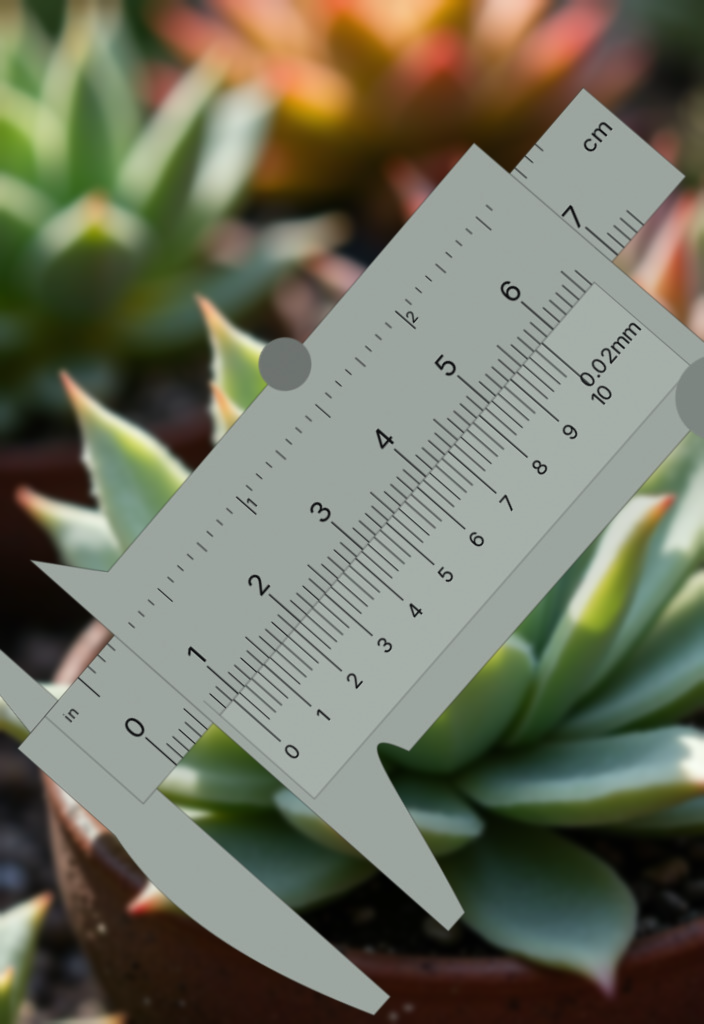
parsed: 9.2 mm
